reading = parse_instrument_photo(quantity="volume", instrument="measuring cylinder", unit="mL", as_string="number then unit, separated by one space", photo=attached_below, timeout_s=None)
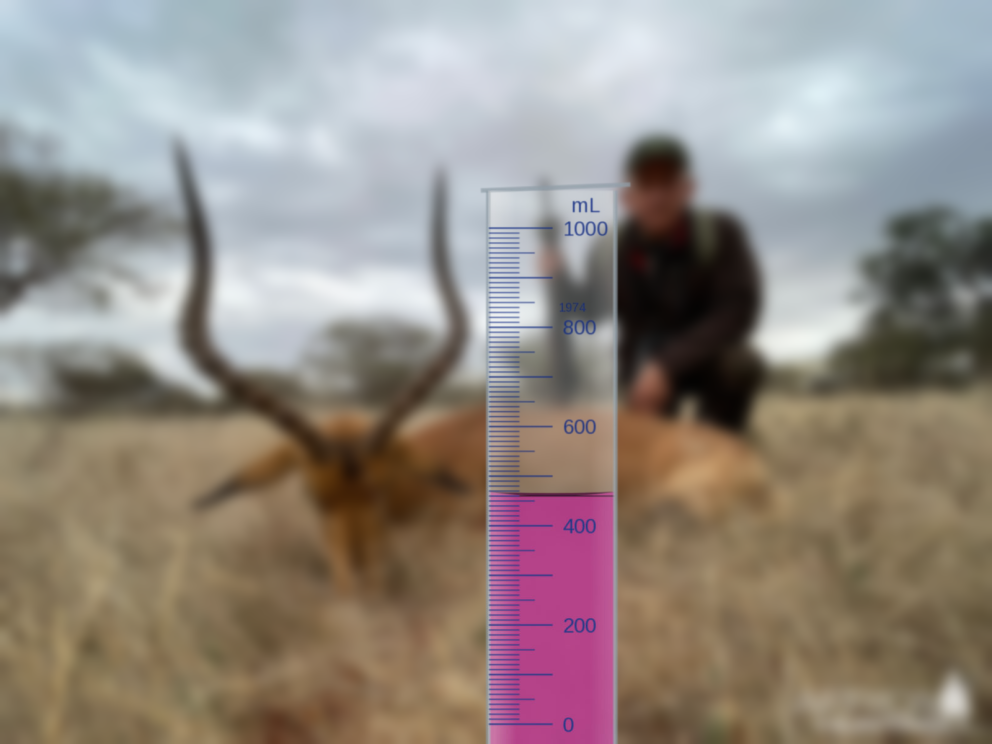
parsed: 460 mL
